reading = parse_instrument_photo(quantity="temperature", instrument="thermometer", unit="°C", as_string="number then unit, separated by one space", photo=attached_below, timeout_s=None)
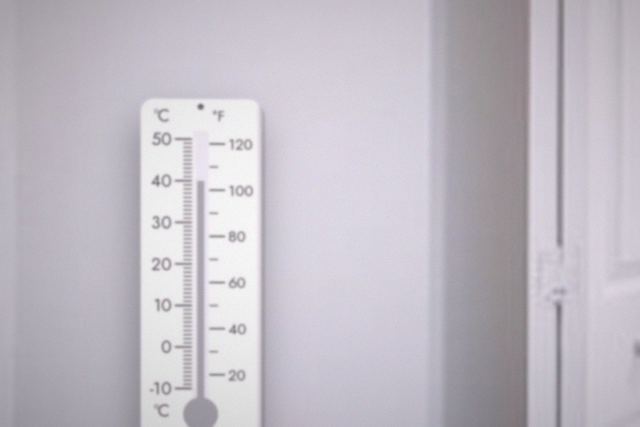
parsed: 40 °C
